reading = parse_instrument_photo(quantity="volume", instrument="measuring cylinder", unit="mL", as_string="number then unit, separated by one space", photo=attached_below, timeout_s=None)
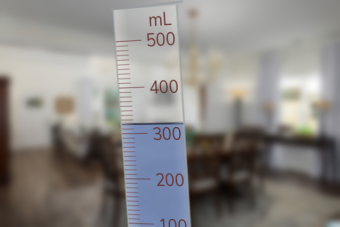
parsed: 320 mL
